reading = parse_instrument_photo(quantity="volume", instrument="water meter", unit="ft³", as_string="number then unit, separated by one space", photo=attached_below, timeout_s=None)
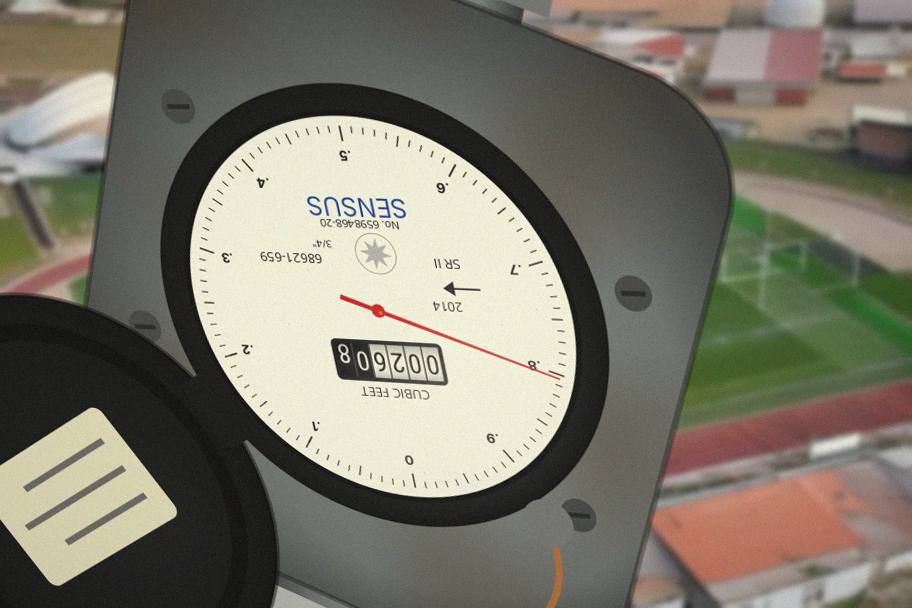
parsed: 2607.80 ft³
